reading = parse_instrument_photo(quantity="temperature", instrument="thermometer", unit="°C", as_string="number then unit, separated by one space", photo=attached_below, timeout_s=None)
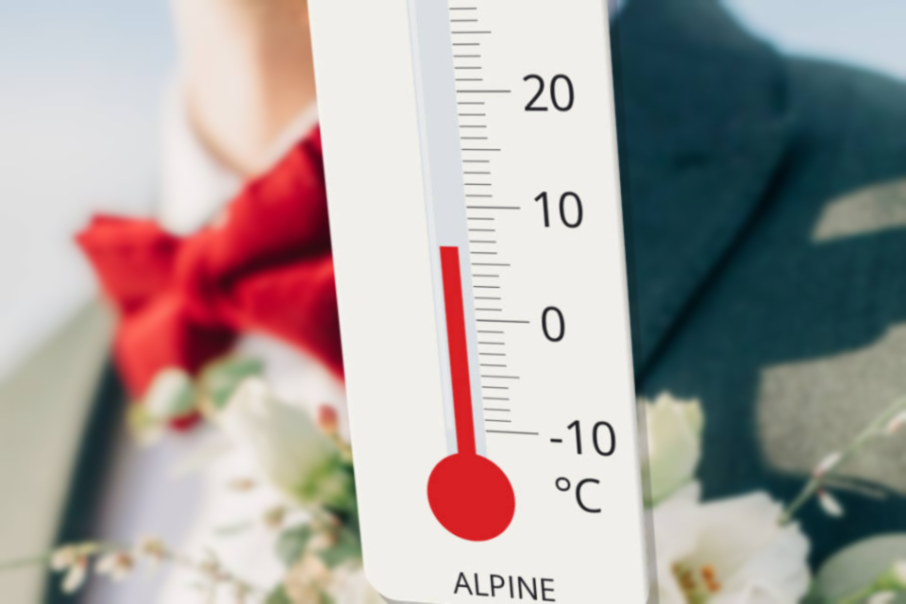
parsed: 6.5 °C
